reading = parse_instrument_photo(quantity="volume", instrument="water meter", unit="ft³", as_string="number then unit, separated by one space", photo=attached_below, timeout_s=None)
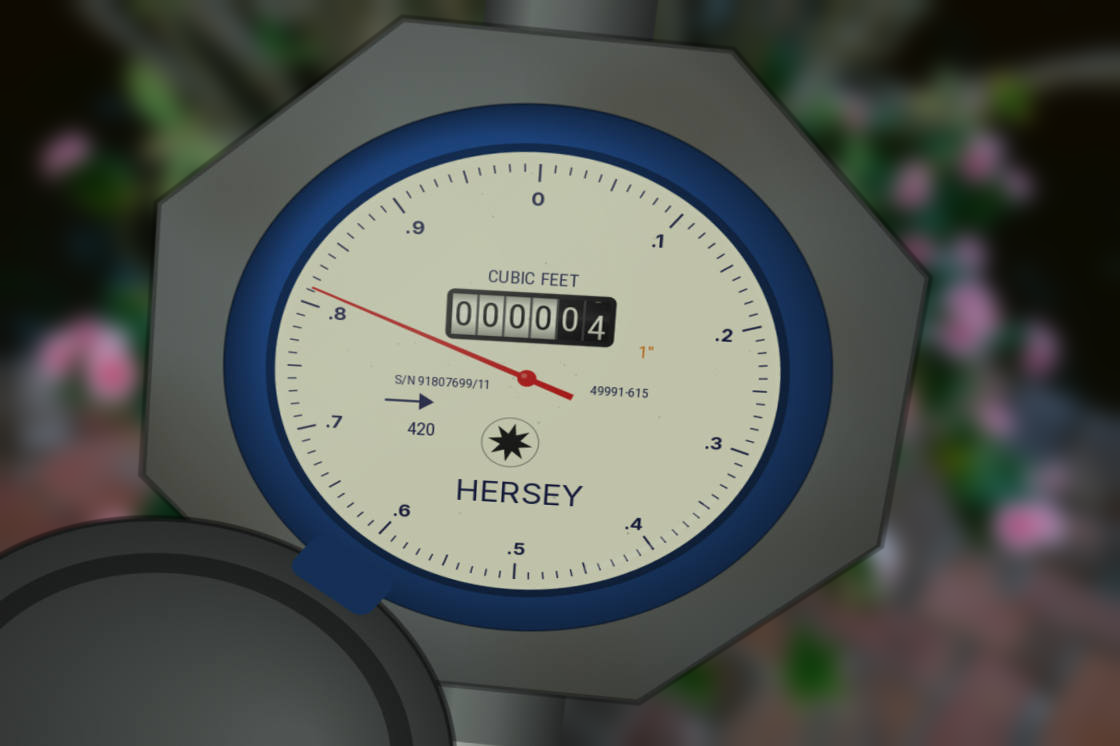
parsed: 3.81 ft³
